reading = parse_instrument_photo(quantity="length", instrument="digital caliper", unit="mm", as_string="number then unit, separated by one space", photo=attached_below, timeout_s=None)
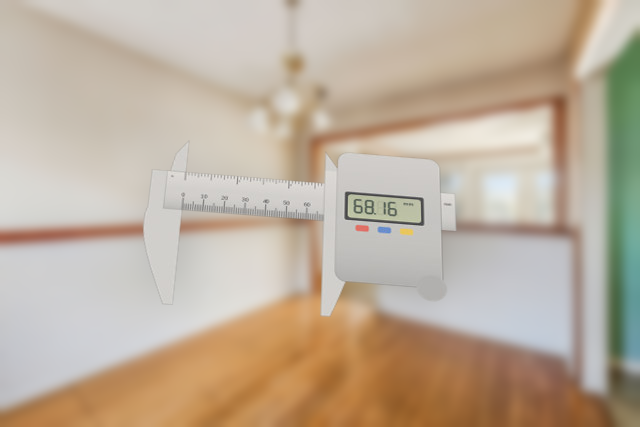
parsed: 68.16 mm
